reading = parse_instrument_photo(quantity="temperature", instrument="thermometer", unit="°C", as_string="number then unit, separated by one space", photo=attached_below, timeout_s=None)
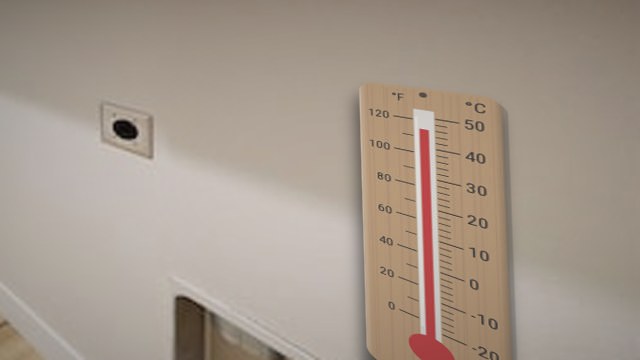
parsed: 46 °C
